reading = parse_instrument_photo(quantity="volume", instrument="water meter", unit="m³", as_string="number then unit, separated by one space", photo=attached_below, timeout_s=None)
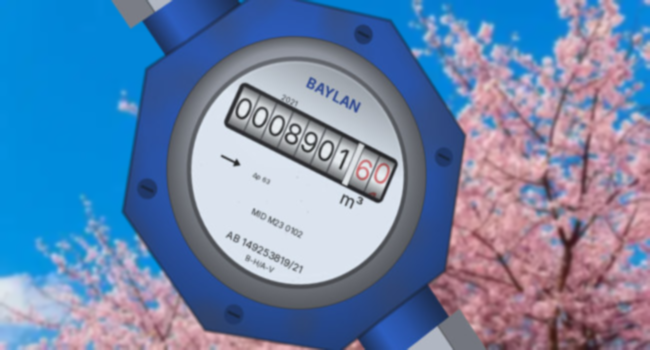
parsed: 8901.60 m³
